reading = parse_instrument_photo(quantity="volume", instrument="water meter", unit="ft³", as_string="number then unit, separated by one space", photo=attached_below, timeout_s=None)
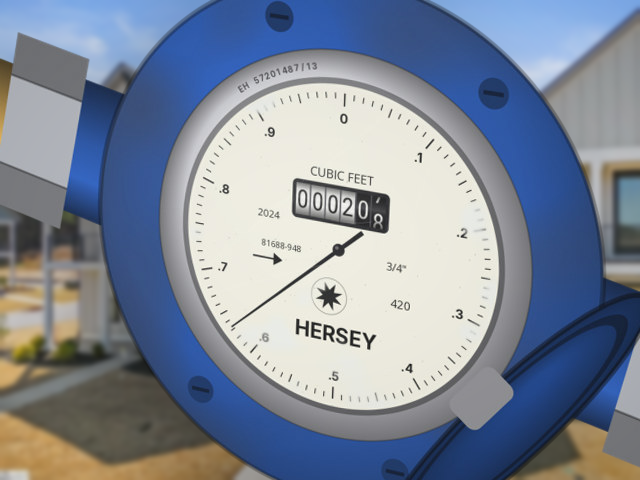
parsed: 207.63 ft³
